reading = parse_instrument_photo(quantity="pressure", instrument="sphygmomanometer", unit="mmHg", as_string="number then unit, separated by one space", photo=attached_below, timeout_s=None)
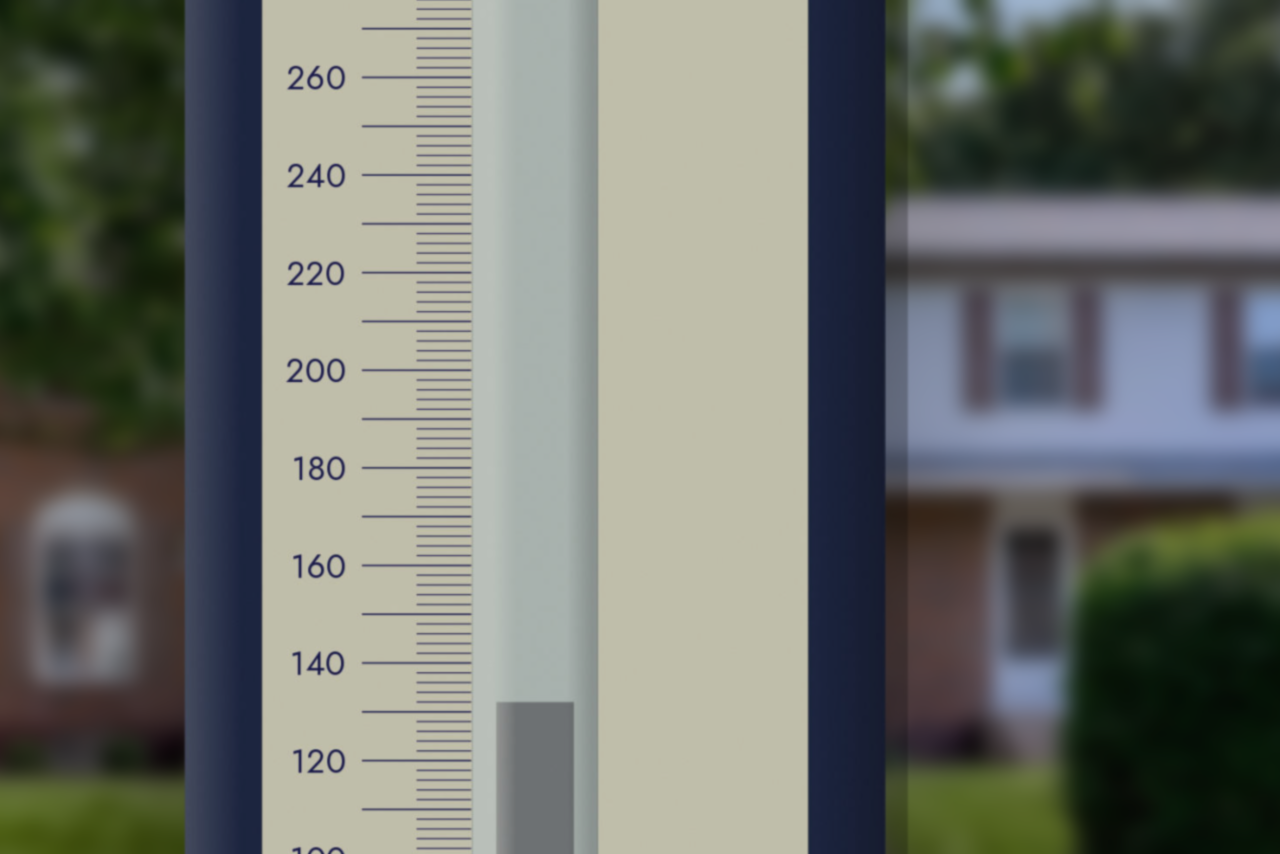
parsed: 132 mmHg
